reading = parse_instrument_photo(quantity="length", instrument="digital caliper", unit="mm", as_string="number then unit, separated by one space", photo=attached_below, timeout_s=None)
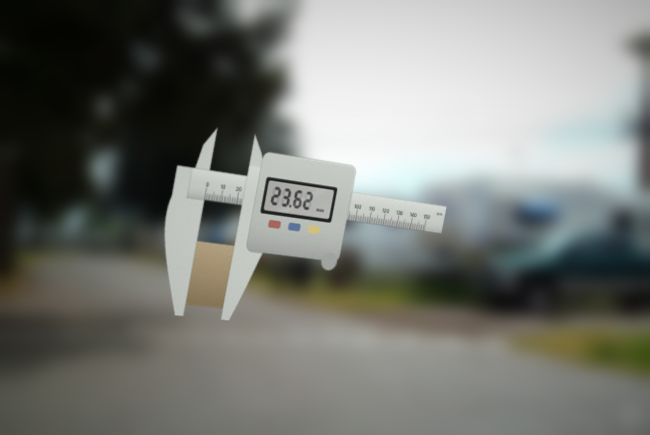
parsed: 23.62 mm
